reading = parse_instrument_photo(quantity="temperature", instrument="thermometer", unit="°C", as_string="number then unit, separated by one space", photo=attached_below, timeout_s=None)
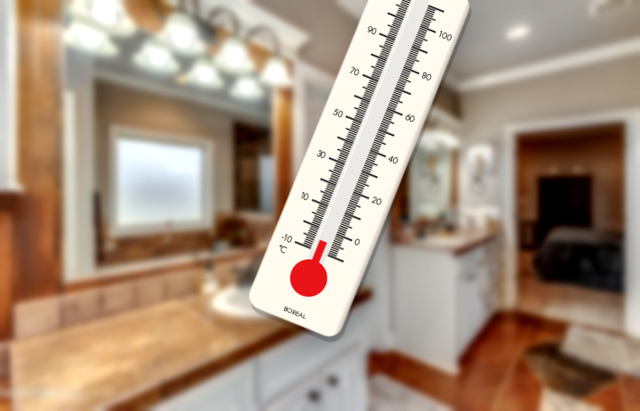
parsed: -5 °C
